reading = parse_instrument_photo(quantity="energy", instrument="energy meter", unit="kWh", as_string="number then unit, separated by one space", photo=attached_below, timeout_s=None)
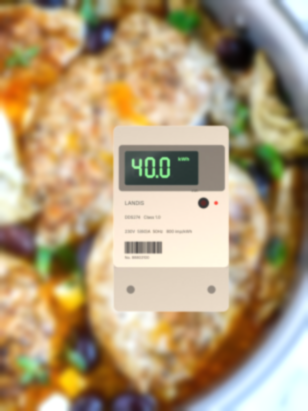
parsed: 40.0 kWh
